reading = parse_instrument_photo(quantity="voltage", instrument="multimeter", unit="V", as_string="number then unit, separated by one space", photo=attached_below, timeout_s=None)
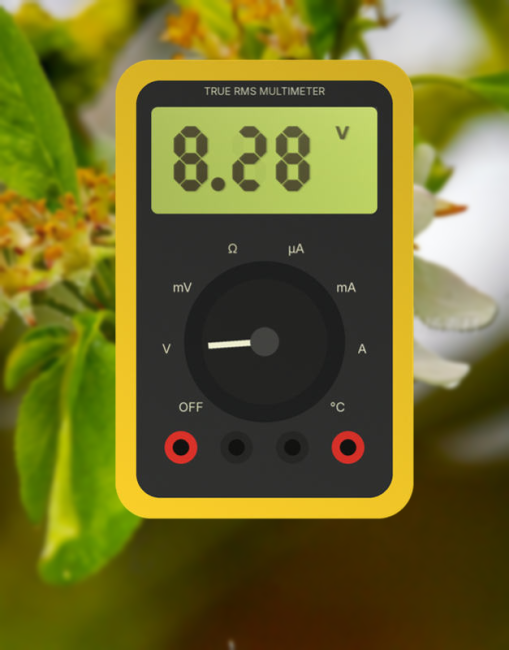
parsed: 8.28 V
